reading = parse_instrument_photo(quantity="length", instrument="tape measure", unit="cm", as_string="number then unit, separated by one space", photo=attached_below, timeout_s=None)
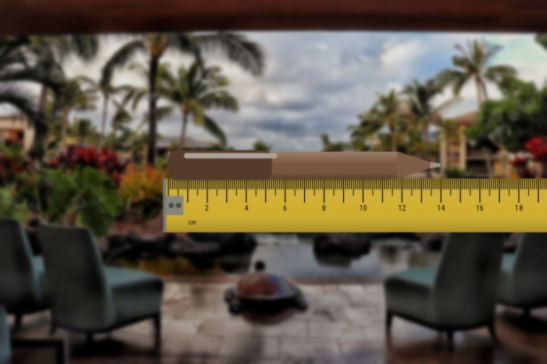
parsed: 14 cm
